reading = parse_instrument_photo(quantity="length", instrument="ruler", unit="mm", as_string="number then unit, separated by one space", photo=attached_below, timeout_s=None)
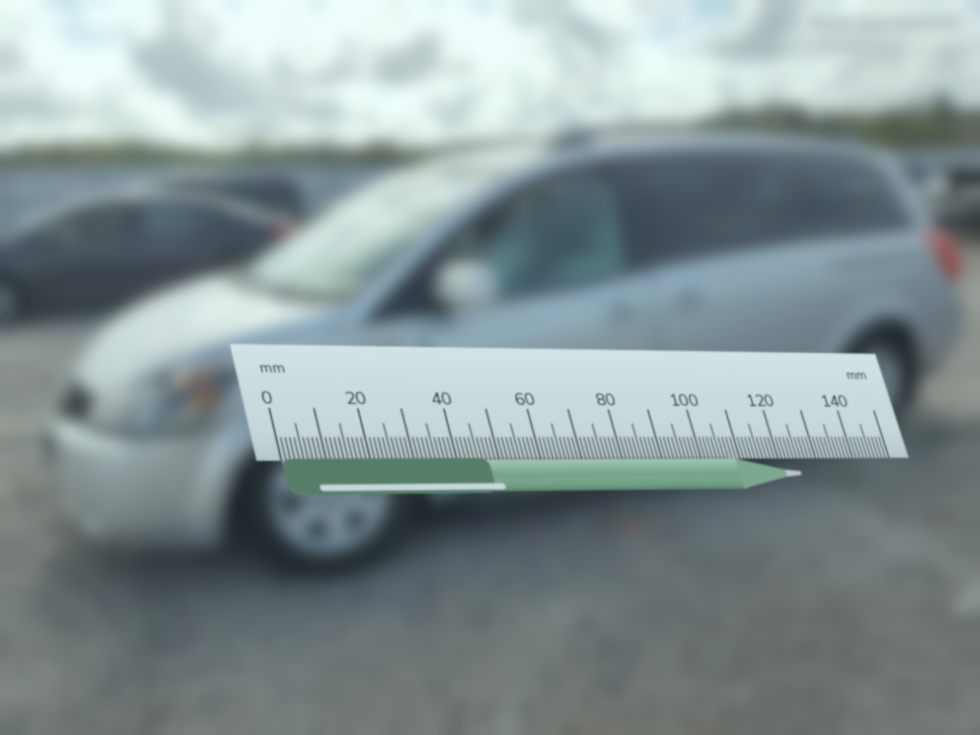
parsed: 125 mm
